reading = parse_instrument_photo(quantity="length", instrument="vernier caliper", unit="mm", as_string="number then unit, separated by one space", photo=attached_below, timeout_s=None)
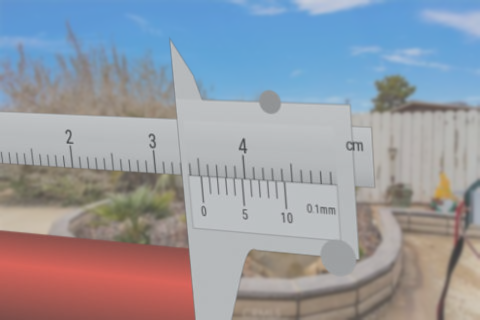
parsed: 35.2 mm
